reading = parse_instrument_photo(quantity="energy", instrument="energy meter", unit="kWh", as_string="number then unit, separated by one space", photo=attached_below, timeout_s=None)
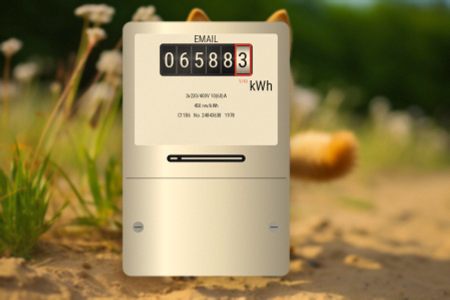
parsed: 6588.3 kWh
